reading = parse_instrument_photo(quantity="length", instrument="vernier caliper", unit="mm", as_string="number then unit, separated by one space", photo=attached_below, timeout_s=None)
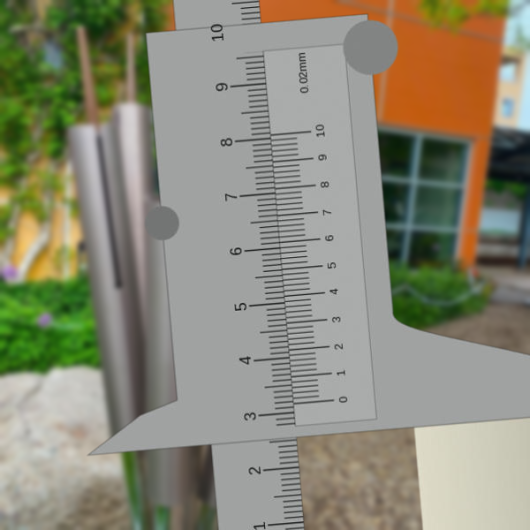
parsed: 31.6 mm
